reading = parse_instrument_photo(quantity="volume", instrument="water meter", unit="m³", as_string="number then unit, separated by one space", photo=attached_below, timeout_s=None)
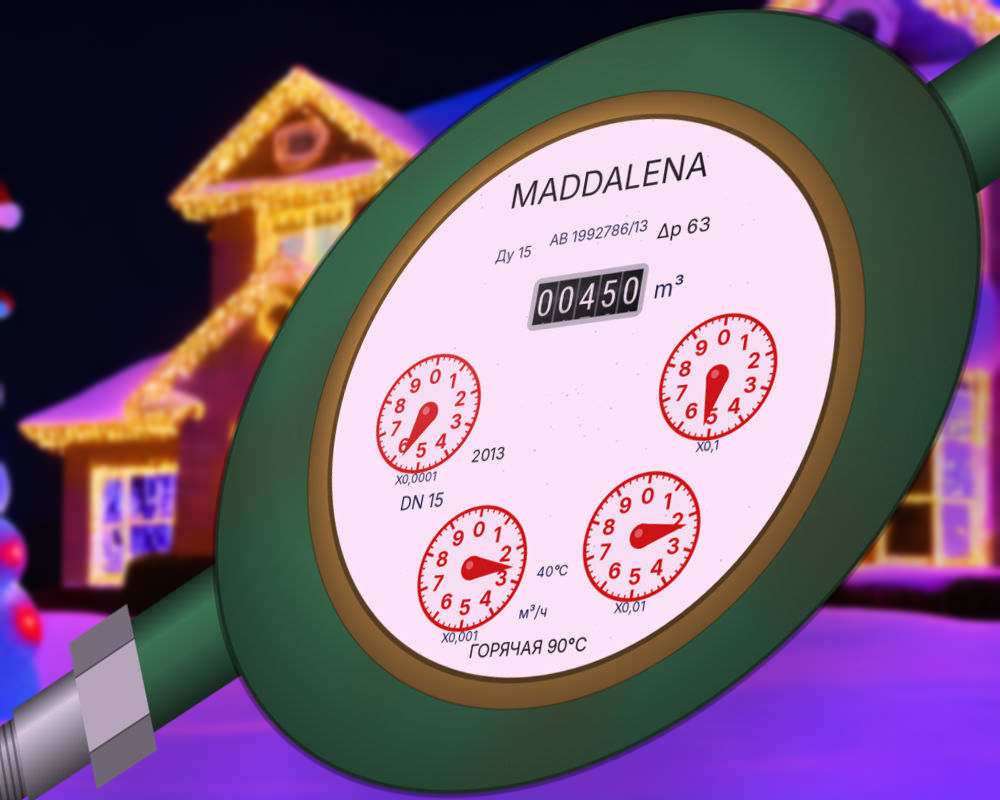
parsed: 450.5225 m³
